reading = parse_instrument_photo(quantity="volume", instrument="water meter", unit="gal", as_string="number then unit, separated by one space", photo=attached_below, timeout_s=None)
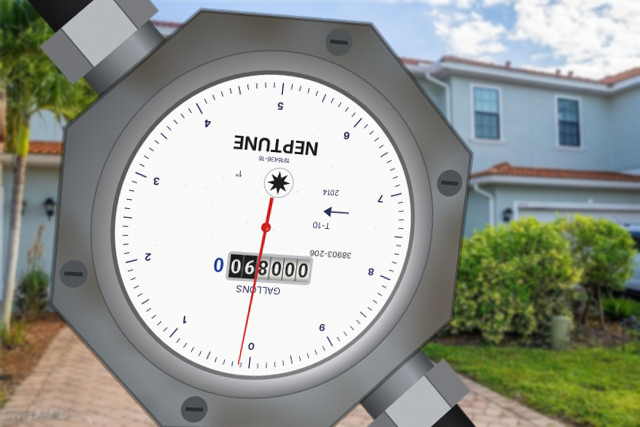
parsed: 8900.1 gal
